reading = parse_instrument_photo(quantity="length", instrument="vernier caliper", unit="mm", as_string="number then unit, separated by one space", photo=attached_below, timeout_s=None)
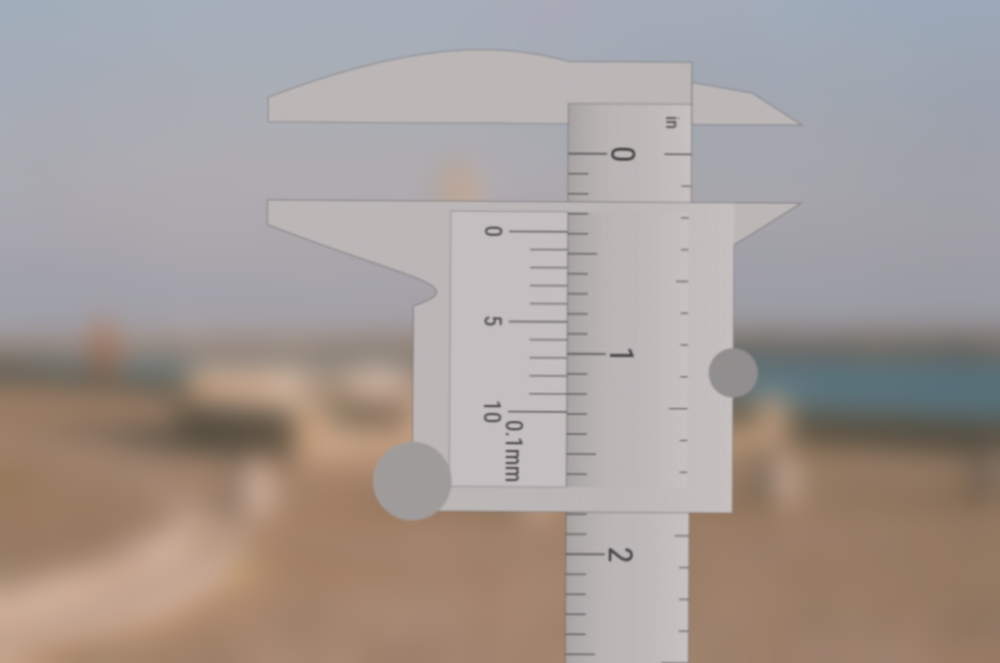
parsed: 3.9 mm
